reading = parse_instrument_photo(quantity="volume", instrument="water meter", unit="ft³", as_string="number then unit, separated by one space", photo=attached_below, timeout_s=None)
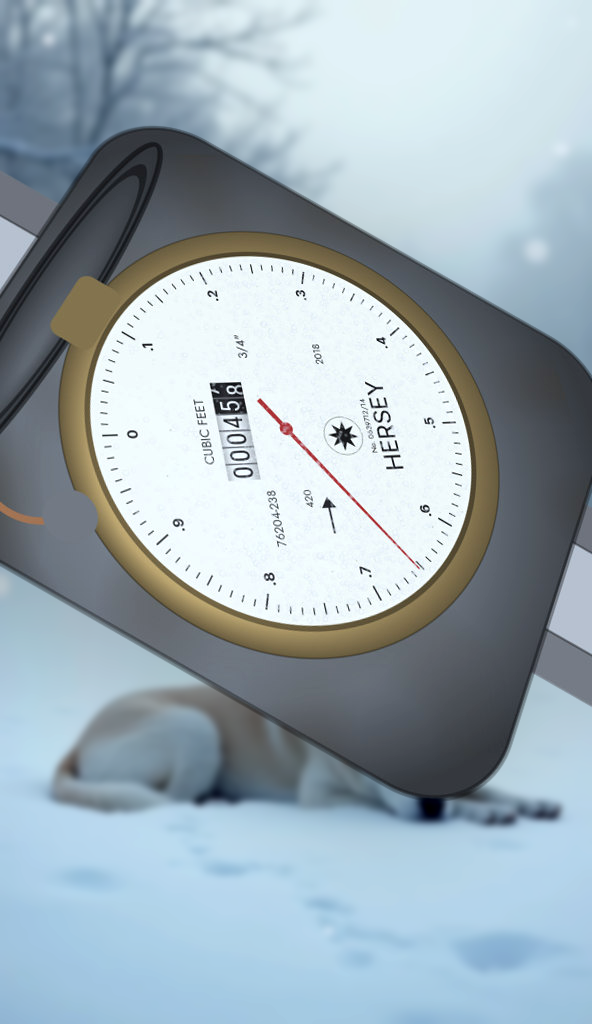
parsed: 457.65 ft³
